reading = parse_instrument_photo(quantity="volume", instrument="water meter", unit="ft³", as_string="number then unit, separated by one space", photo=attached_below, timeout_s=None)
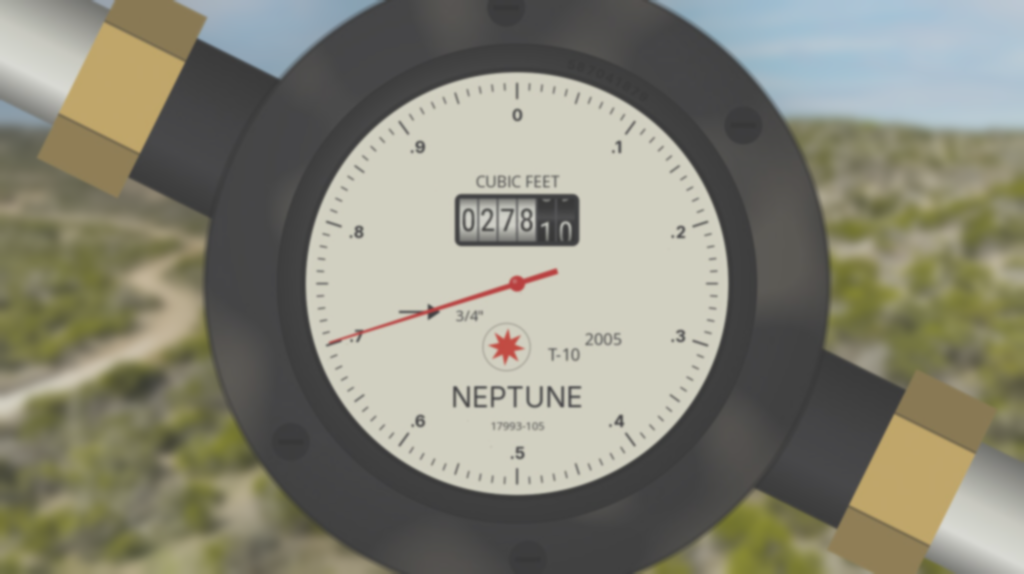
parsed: 27809.70 ft³
